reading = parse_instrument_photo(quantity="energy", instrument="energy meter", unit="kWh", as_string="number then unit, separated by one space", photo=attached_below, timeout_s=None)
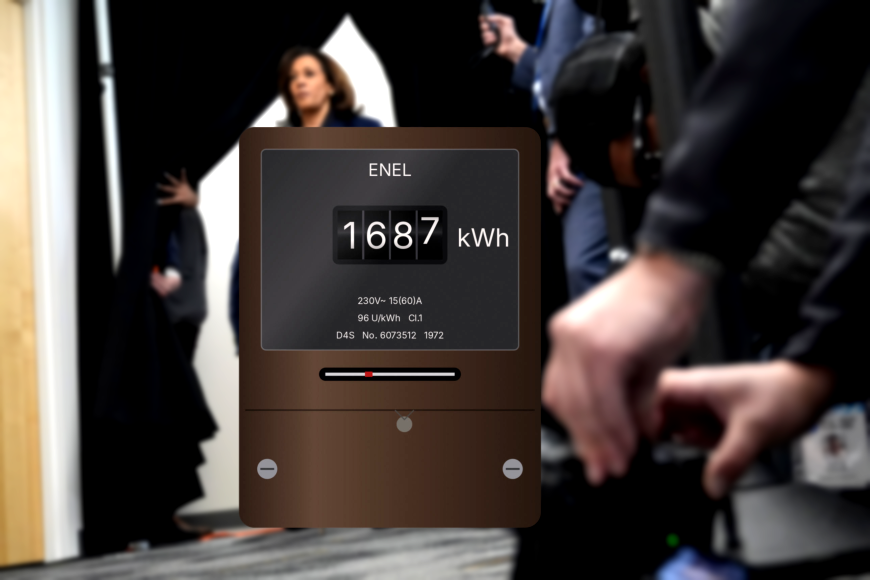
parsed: 1687 kWh
